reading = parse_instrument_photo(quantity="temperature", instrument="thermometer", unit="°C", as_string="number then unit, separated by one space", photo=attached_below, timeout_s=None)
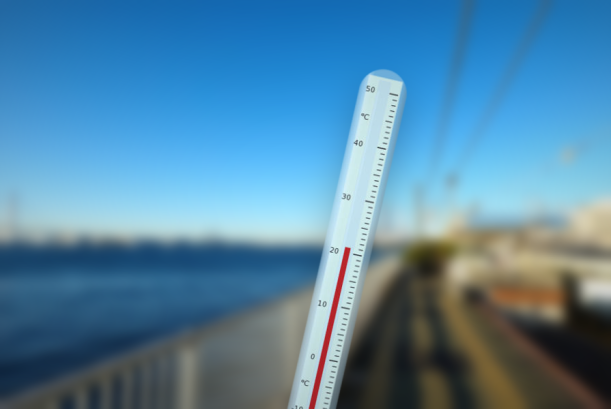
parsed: 21 °C
